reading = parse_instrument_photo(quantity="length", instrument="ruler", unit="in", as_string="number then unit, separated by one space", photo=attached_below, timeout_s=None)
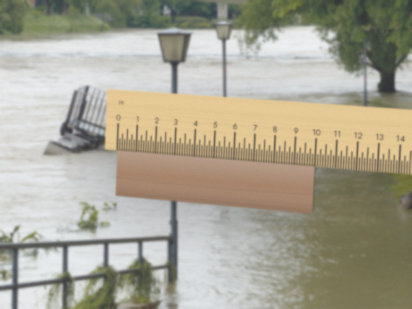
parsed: 10 in
